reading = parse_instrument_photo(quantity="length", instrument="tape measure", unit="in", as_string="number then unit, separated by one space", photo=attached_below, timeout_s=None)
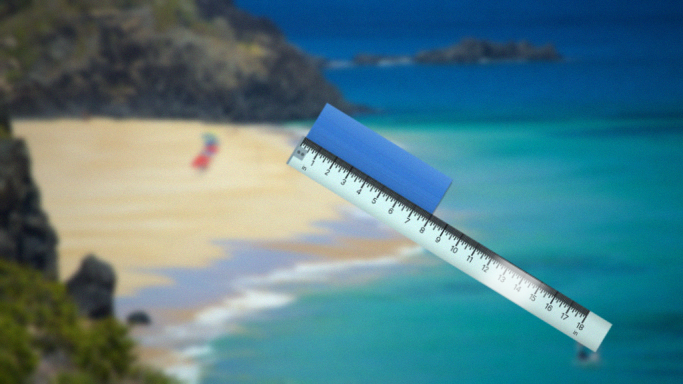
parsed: 8 in
